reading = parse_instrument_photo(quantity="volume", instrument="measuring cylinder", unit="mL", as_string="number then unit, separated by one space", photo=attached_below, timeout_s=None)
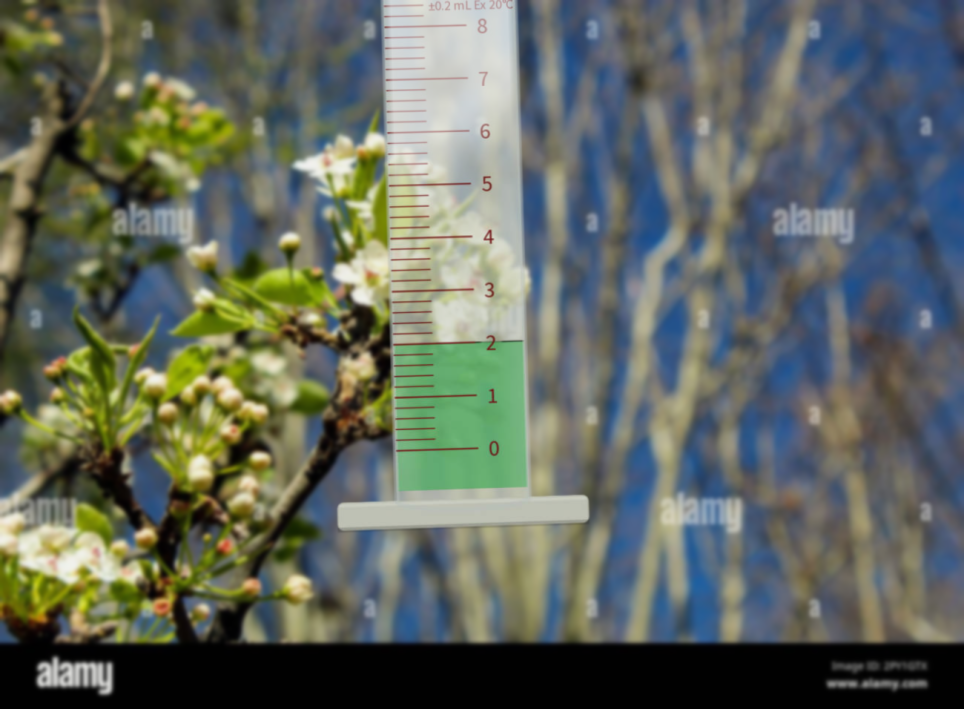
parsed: 2 mL
